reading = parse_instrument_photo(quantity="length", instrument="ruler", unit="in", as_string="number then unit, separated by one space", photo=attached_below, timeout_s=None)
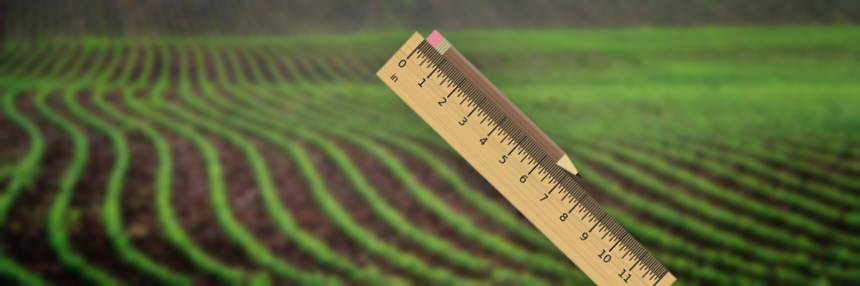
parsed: 7.5 in
